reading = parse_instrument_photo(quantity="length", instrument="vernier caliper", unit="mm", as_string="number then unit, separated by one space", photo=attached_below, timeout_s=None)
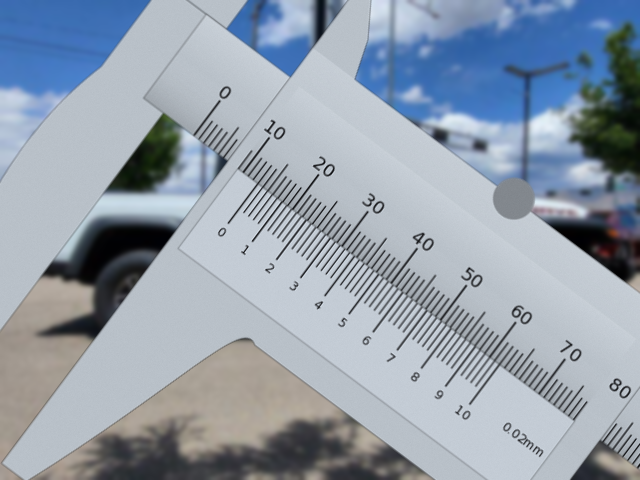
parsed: 13.0 mm
